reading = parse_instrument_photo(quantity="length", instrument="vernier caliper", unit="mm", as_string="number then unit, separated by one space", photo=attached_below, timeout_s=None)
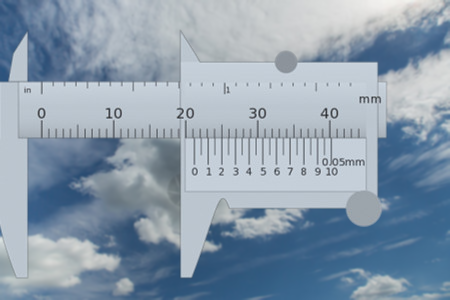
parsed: 21.2 mm
